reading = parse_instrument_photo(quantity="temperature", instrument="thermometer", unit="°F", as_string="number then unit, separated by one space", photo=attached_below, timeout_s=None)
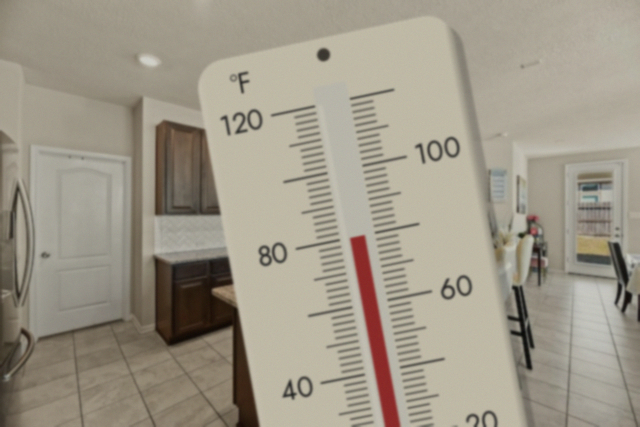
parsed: 80 °F
